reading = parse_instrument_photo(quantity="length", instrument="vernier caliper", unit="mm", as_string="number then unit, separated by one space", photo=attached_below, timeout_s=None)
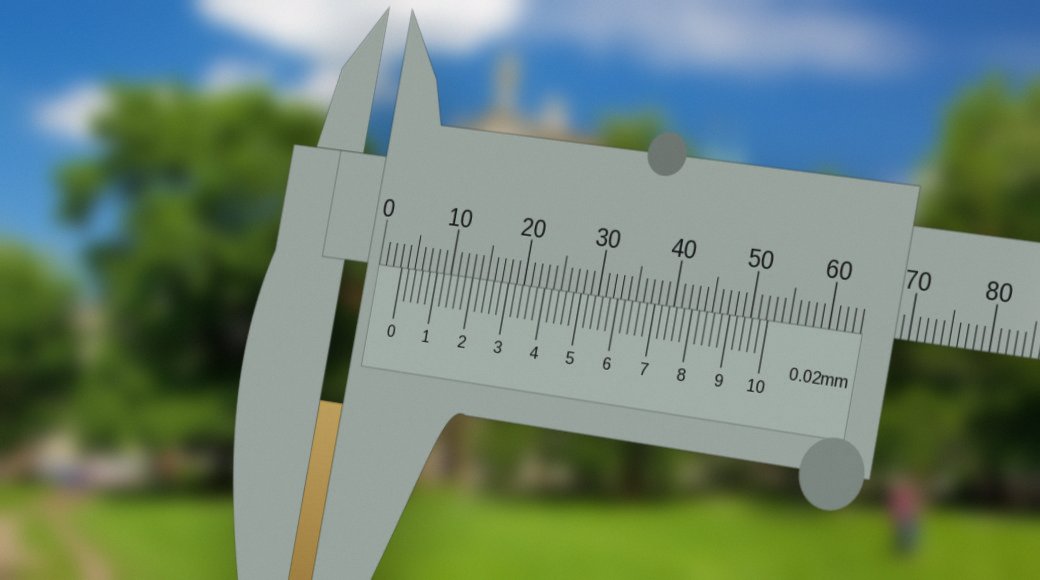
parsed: 3.2 mm
